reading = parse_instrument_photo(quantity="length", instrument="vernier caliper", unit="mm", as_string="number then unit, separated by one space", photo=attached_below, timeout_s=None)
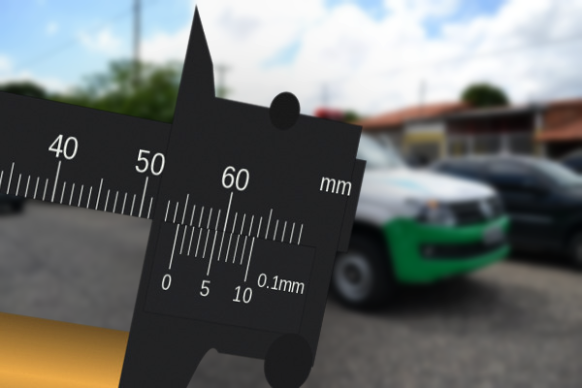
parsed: 54.6 mm
